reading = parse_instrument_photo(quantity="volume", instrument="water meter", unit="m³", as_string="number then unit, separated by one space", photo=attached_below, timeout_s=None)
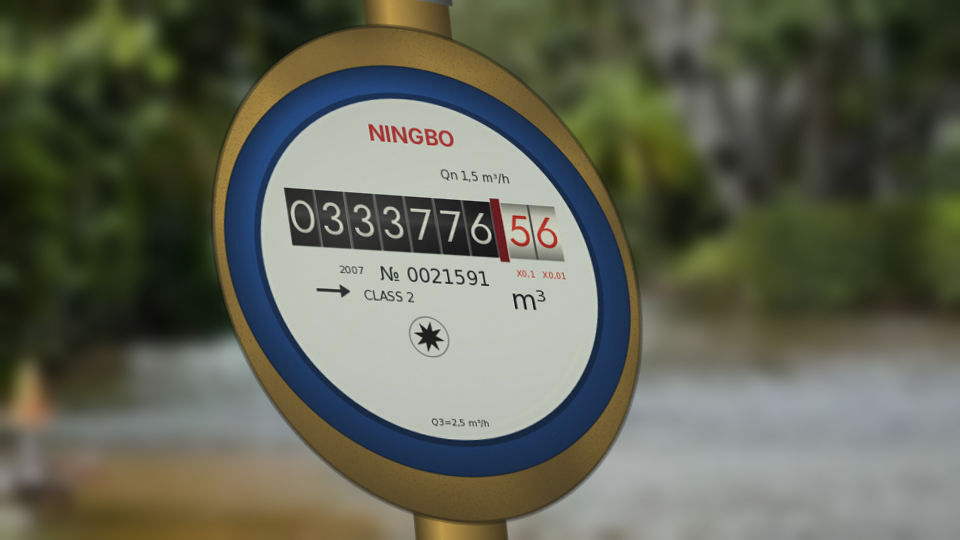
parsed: 333776.56 m³
